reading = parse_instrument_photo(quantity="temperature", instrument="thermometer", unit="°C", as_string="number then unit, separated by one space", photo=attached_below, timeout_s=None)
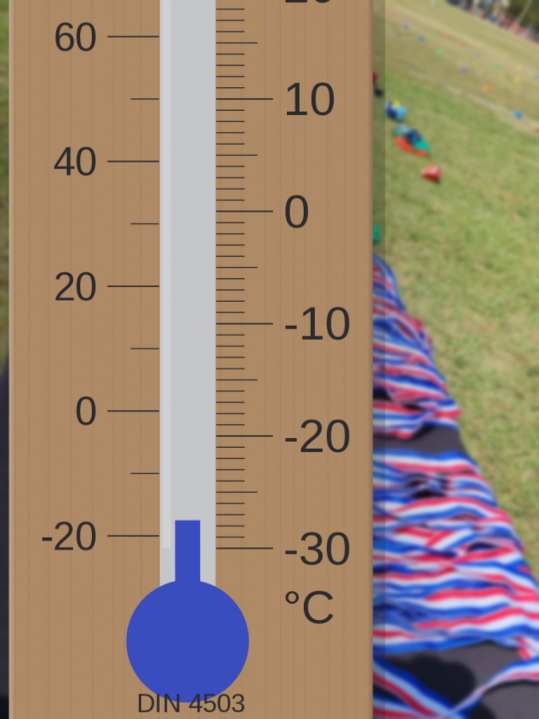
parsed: -27.5 °C
